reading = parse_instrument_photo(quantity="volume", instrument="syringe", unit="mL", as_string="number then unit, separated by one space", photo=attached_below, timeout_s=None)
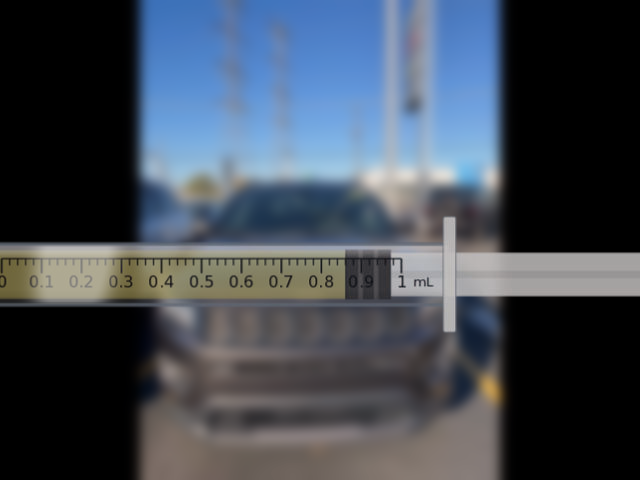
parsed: 0.86 mL
